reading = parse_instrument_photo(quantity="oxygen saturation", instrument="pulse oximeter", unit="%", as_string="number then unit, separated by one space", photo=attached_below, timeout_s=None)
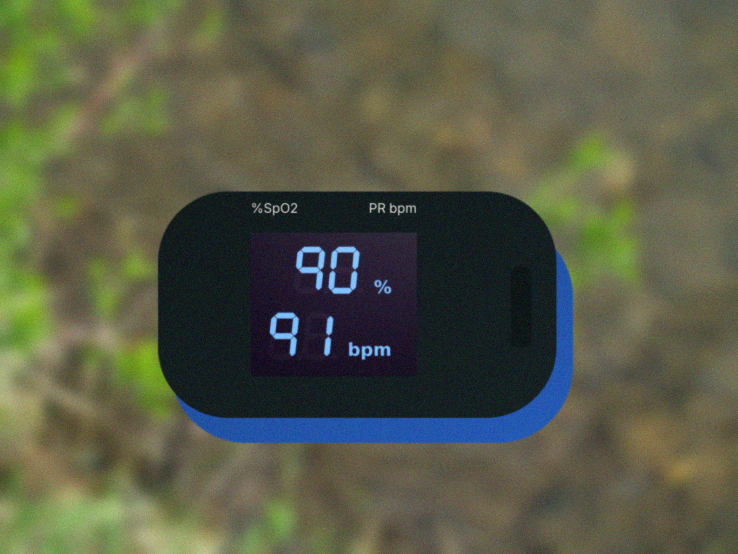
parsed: 90 %
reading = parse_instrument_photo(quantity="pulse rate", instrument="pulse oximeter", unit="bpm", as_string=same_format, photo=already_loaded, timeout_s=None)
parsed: 91 bpm
